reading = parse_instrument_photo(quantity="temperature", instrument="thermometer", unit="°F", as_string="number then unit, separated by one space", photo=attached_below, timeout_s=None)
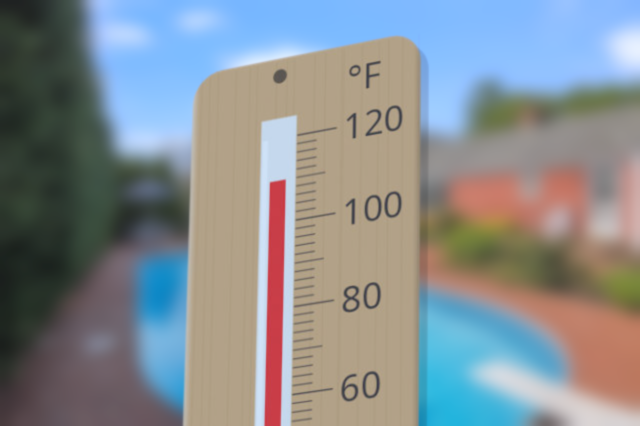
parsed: 110 °F
